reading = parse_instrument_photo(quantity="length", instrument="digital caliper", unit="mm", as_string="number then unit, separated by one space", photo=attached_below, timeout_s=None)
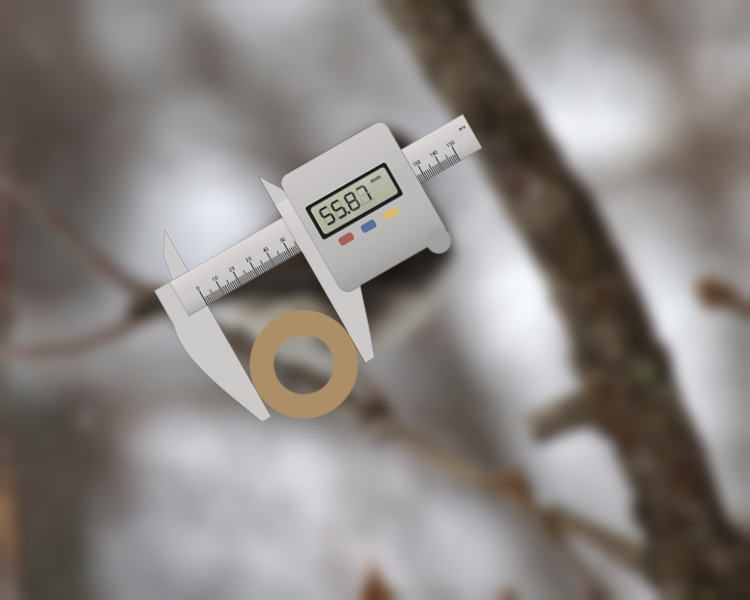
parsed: 55.87 mm
